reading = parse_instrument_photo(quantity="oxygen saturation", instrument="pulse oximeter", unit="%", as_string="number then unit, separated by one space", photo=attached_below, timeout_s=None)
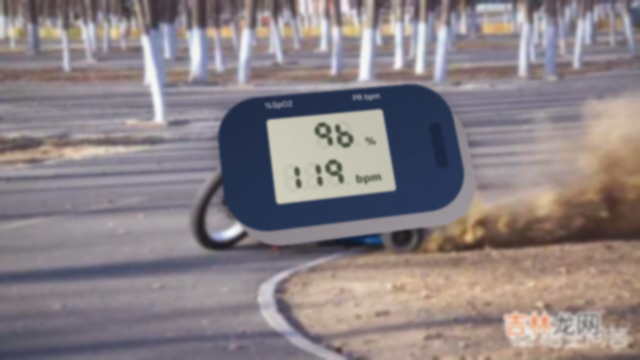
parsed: 96 %
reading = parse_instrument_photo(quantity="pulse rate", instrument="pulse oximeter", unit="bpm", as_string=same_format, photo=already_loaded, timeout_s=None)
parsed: 119 bpm
